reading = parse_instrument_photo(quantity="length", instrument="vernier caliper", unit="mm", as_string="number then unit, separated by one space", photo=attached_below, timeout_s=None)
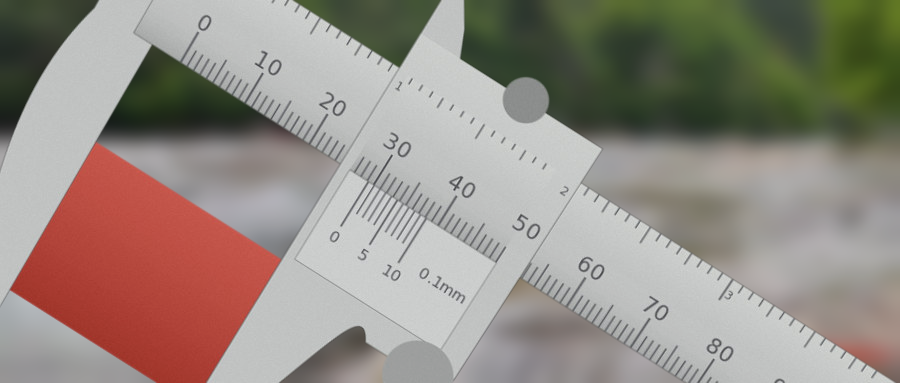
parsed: 29.2 mm
